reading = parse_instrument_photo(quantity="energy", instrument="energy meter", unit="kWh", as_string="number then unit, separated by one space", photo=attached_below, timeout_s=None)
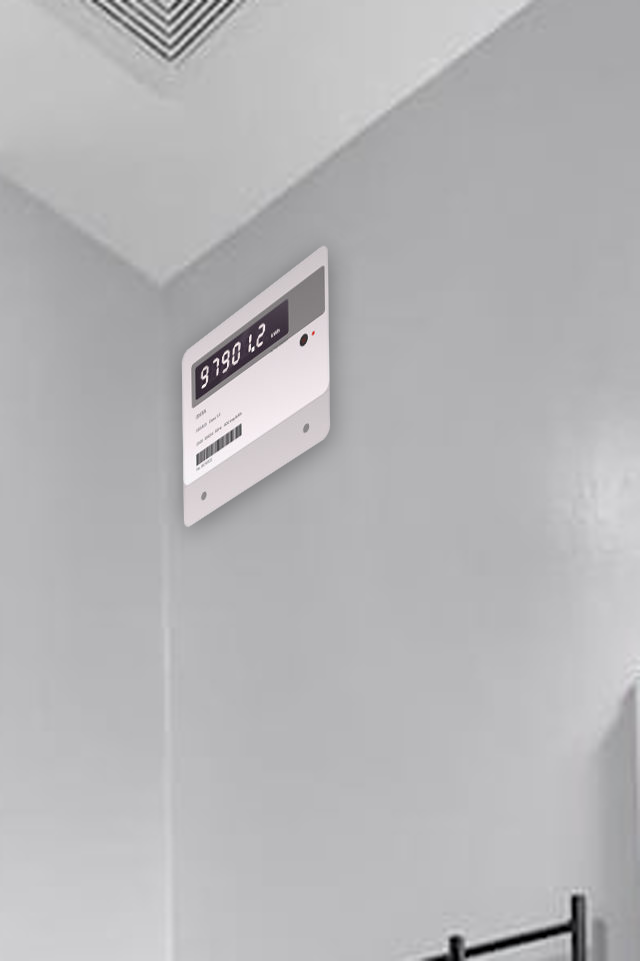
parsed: 97901.2 kWh
